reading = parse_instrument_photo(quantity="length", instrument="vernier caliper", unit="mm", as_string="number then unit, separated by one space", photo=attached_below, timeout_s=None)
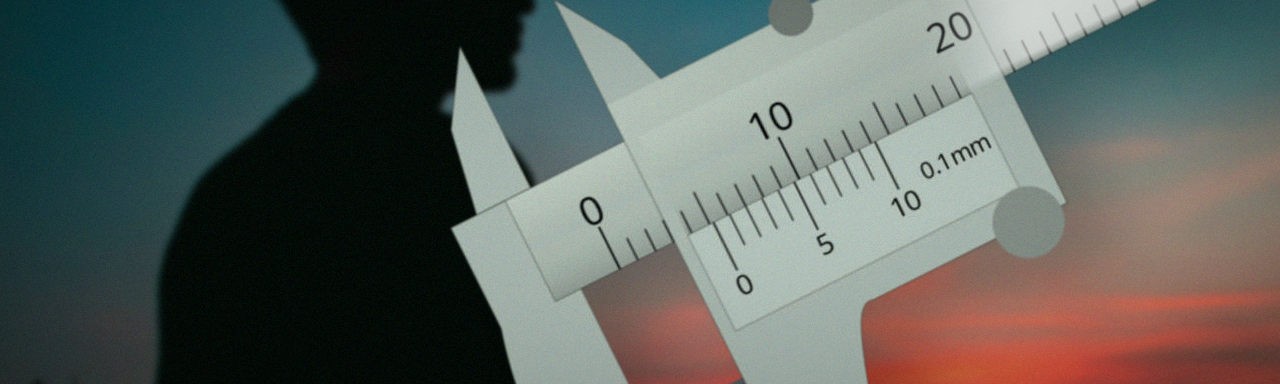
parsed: 5.2 mm
